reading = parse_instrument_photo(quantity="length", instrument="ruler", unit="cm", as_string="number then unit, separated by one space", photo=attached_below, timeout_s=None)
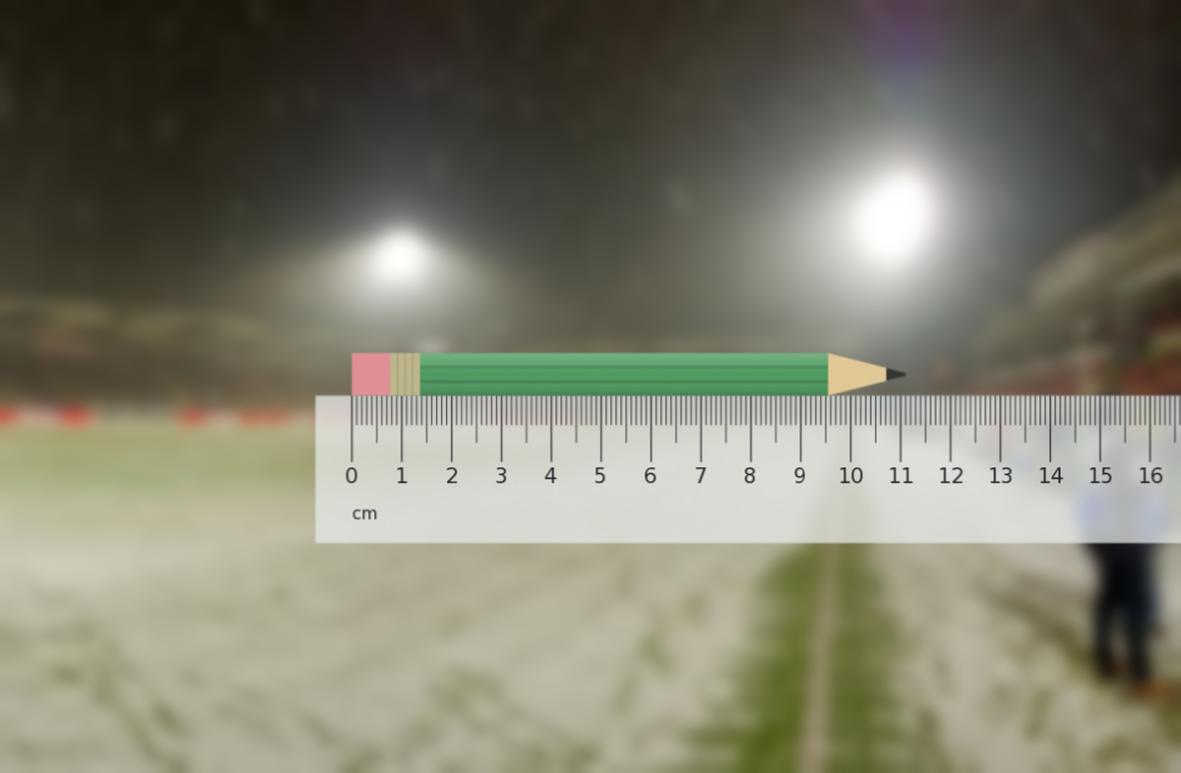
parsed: 11.1 cm
